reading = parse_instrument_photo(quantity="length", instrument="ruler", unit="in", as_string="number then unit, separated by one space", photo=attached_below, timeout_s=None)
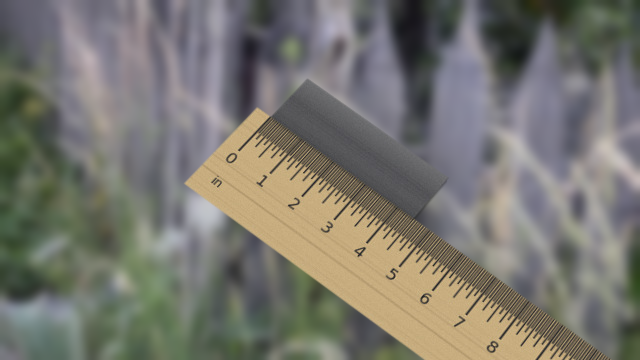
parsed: 4.5 in
